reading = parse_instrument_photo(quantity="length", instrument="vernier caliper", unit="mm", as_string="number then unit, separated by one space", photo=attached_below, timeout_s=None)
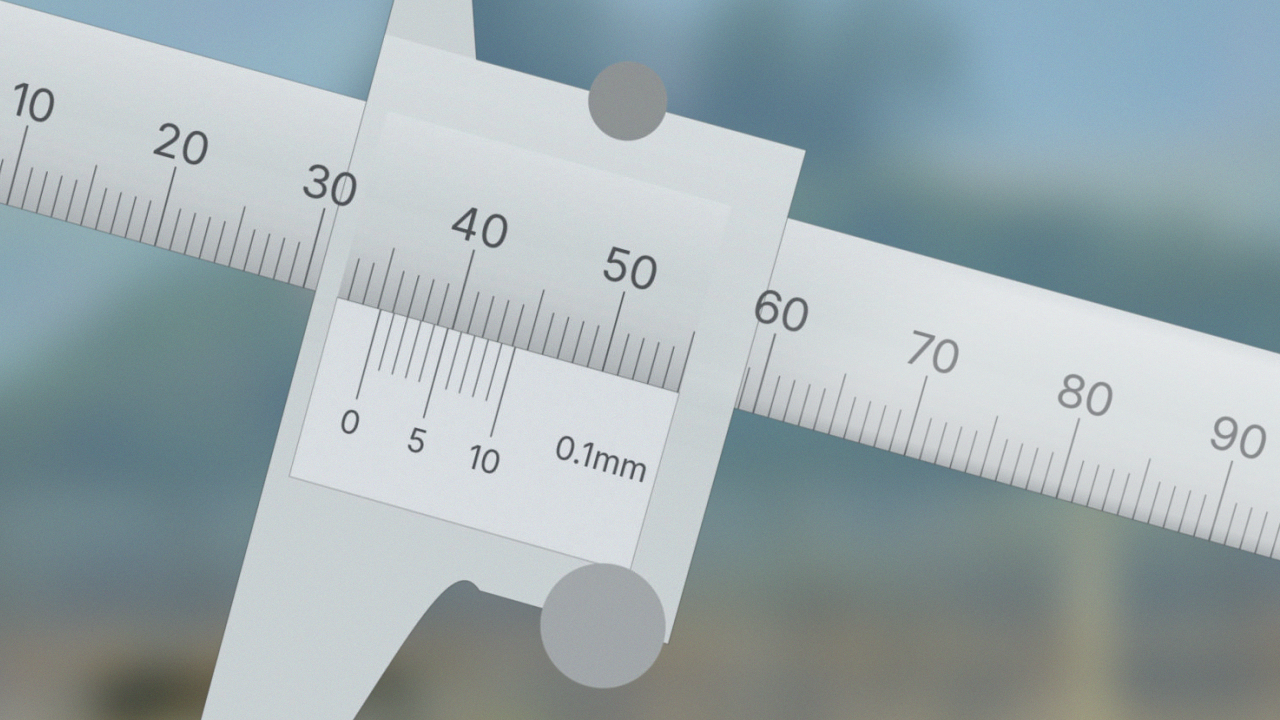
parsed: 35.2 mm
